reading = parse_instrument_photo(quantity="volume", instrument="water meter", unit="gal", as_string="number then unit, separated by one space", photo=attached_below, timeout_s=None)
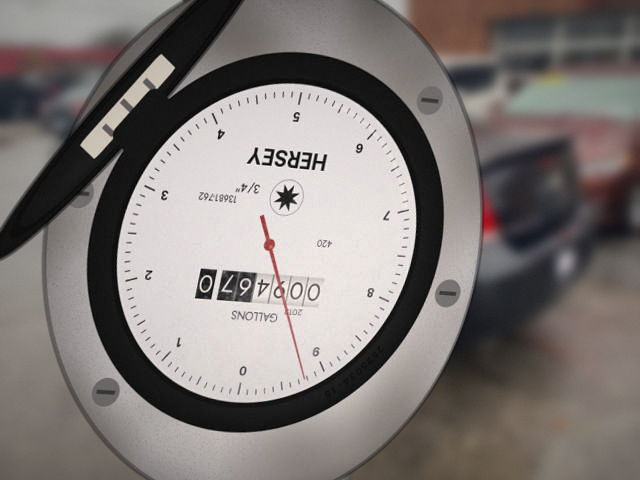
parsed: 94669.2 gal
